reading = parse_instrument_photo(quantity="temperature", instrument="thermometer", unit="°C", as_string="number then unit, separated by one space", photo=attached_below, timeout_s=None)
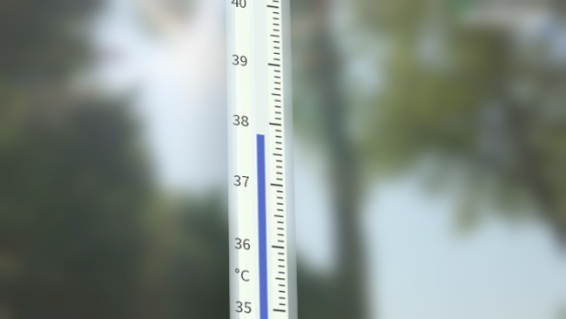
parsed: 37.8 °C
